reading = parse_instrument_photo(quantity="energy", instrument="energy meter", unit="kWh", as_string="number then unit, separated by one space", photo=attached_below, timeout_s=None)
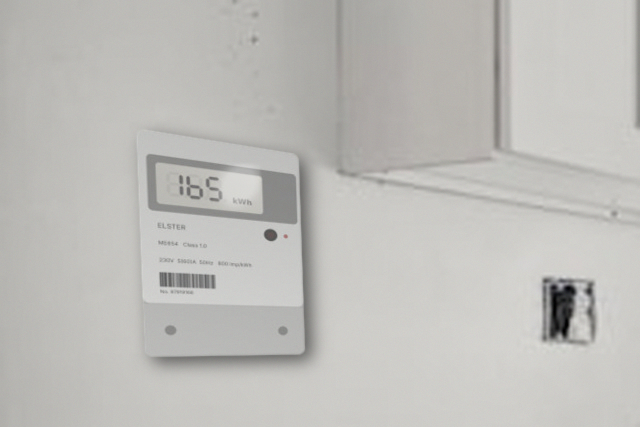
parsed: 165 kWh
